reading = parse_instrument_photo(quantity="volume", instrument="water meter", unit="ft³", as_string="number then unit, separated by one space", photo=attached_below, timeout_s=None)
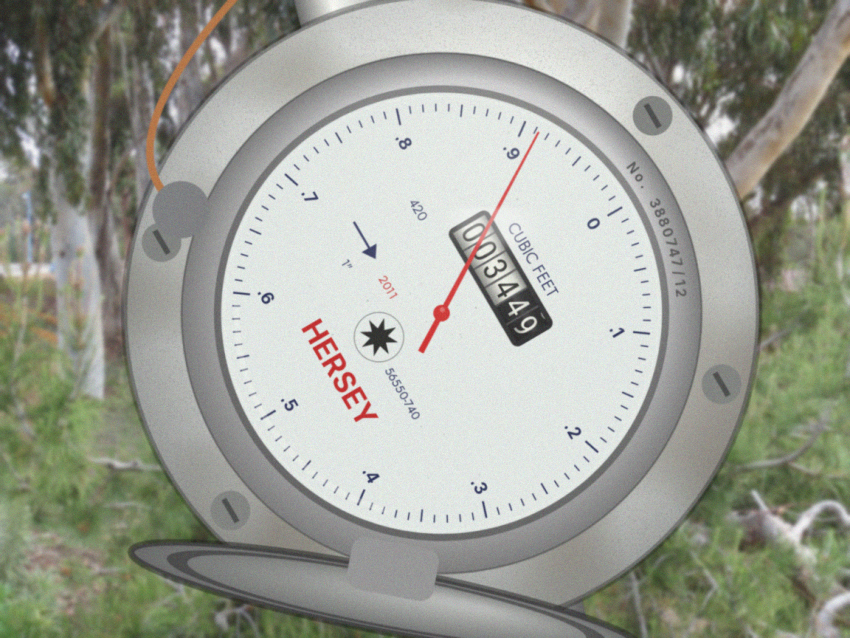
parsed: 3448.91 ft³
